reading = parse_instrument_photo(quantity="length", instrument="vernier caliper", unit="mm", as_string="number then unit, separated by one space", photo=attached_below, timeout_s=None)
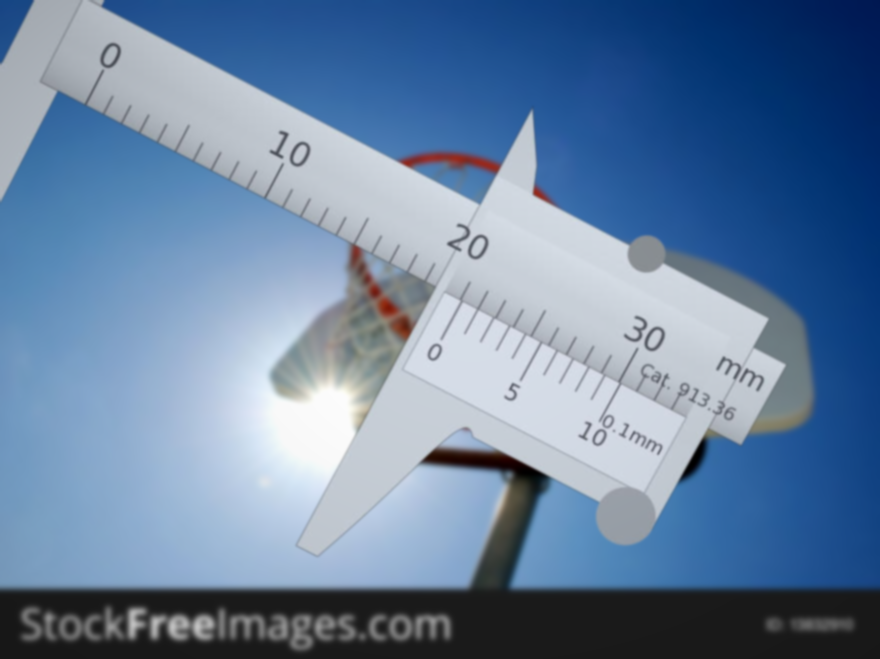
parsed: 21.1 mm
